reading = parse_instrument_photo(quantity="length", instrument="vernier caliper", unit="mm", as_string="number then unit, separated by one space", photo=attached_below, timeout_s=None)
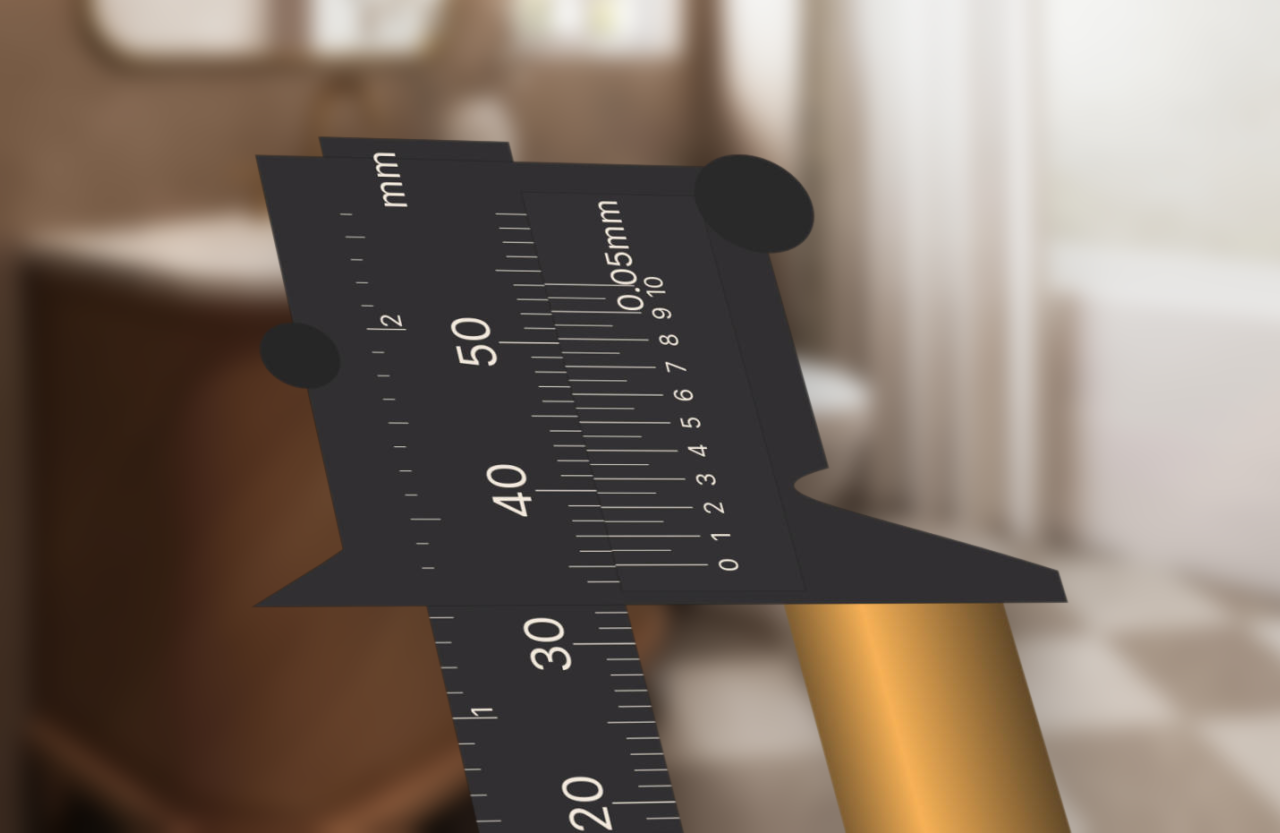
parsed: 35.1 mm
